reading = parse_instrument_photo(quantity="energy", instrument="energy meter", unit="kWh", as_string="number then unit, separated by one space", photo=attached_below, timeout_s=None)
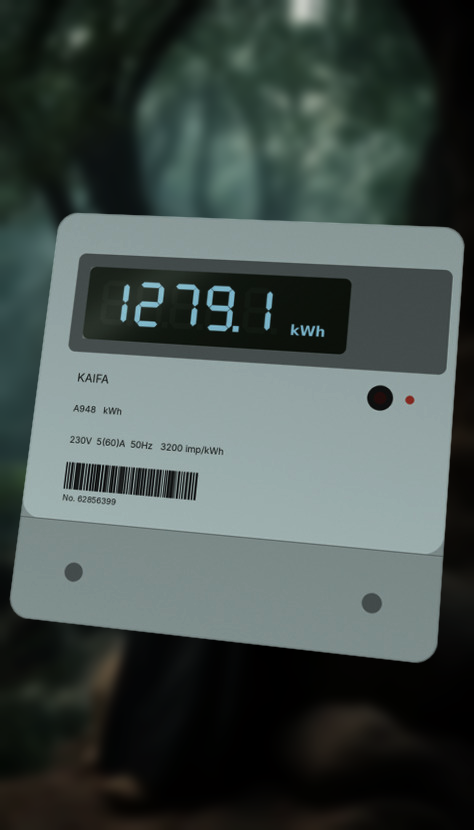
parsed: 1279.1 kWh
